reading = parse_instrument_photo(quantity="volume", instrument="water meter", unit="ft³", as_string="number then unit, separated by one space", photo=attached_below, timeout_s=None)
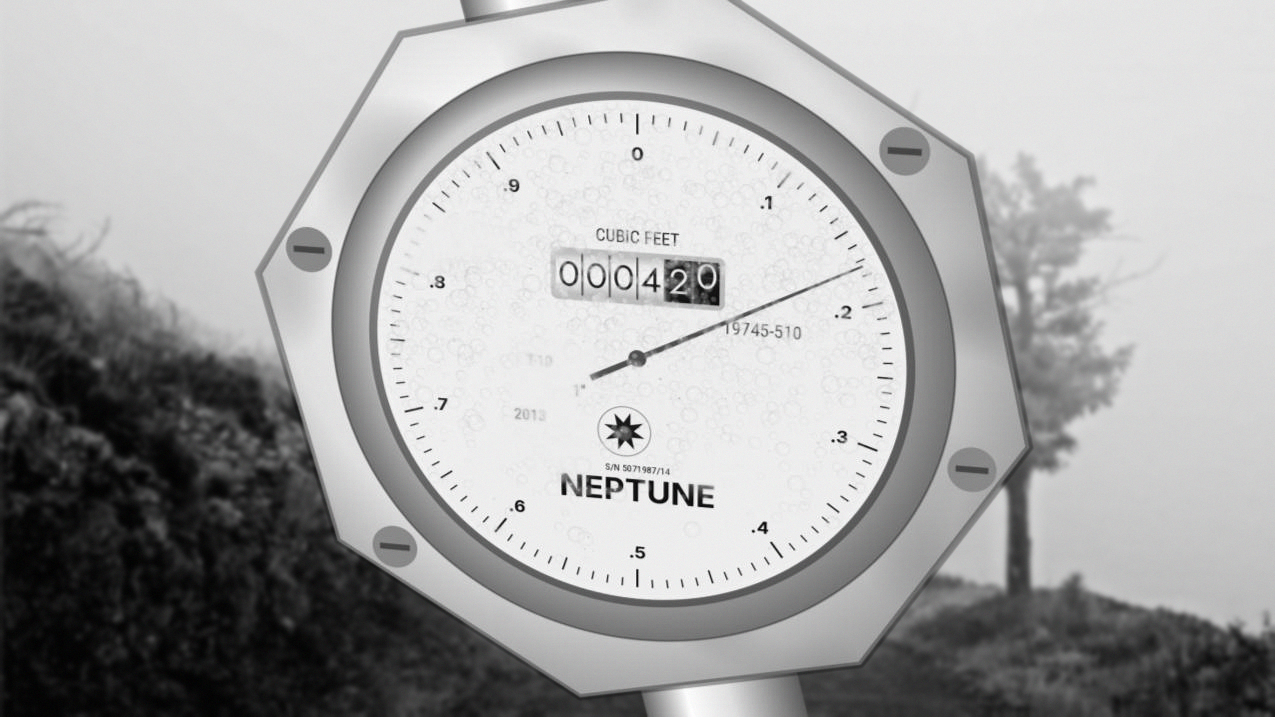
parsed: 420.17 ft³
